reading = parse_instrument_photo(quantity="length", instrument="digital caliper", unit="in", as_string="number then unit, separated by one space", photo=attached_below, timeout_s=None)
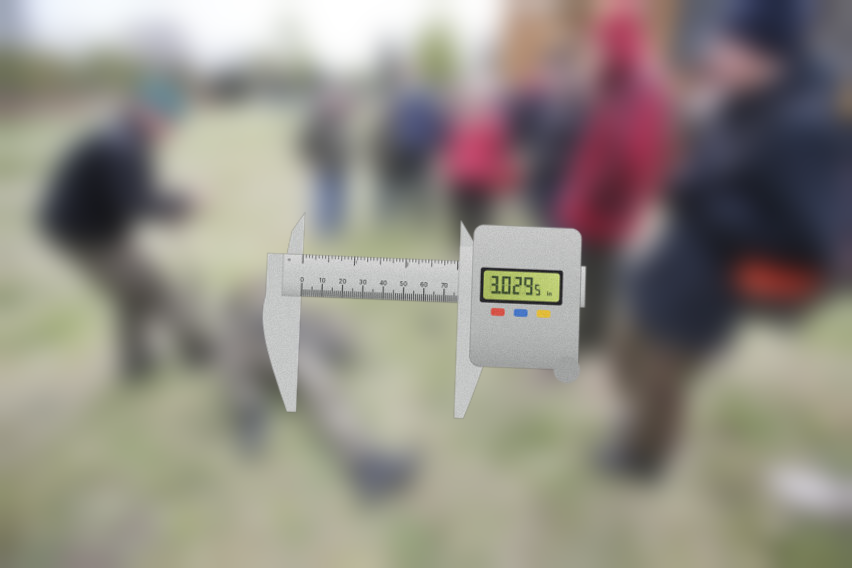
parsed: 3.0295 in
